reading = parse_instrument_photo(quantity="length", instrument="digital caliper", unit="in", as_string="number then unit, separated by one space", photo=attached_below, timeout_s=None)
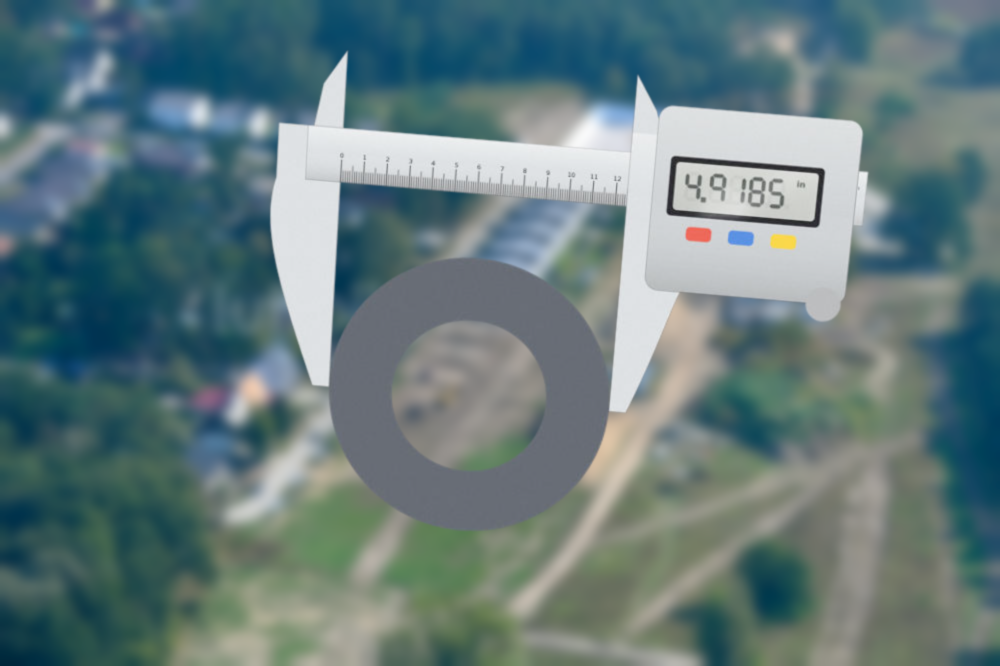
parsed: 4.9185 in
